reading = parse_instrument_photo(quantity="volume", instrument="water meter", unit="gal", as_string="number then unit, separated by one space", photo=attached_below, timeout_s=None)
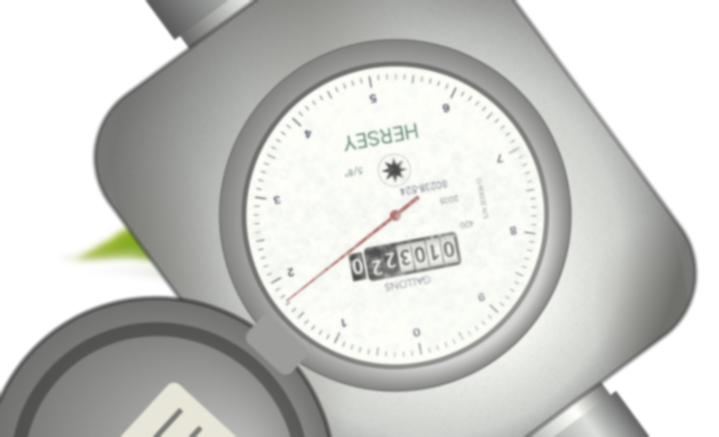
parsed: 103221.7 gal
